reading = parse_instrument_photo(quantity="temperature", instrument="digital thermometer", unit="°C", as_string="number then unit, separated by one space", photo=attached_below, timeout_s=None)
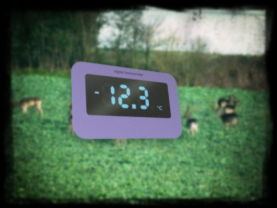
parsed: -12.3 °C
